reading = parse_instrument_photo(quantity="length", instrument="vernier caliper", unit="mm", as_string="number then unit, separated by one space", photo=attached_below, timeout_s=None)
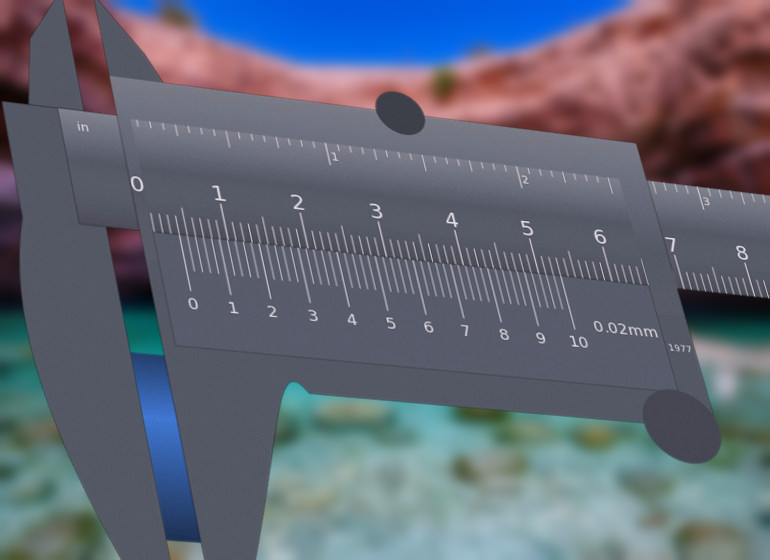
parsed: 4.0 mm
